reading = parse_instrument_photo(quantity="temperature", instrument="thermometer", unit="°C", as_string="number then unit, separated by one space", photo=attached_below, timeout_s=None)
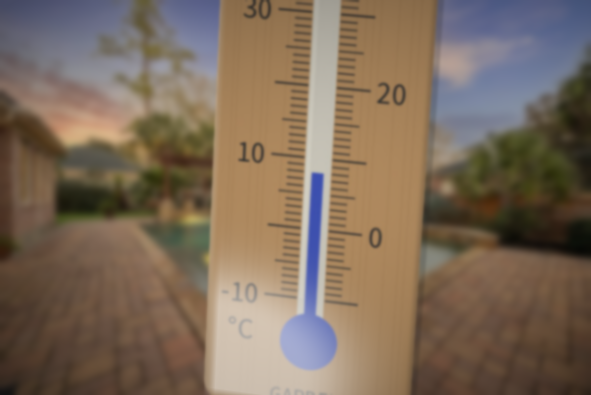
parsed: 8 °C
